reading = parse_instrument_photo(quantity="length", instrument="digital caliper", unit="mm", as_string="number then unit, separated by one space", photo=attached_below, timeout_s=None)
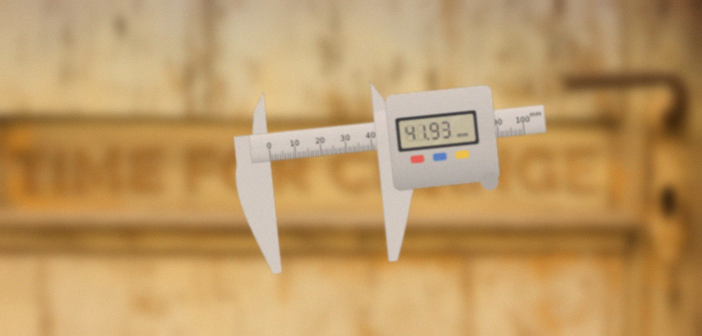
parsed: 41.93 mm
